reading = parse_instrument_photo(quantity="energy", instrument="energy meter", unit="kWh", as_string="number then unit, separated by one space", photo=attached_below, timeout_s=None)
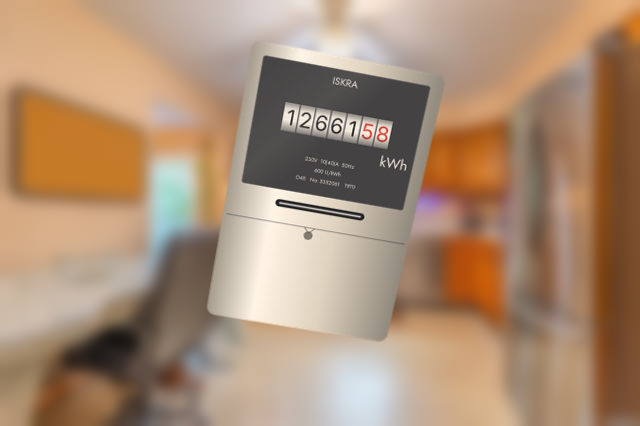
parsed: 12661.58 kWh
